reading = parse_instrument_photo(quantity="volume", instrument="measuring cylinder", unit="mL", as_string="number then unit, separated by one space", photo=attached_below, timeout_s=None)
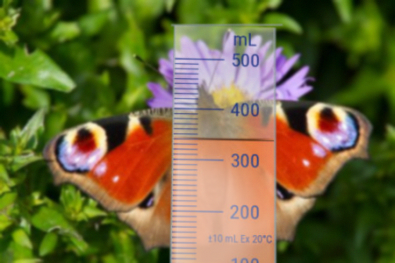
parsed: 340 mL
